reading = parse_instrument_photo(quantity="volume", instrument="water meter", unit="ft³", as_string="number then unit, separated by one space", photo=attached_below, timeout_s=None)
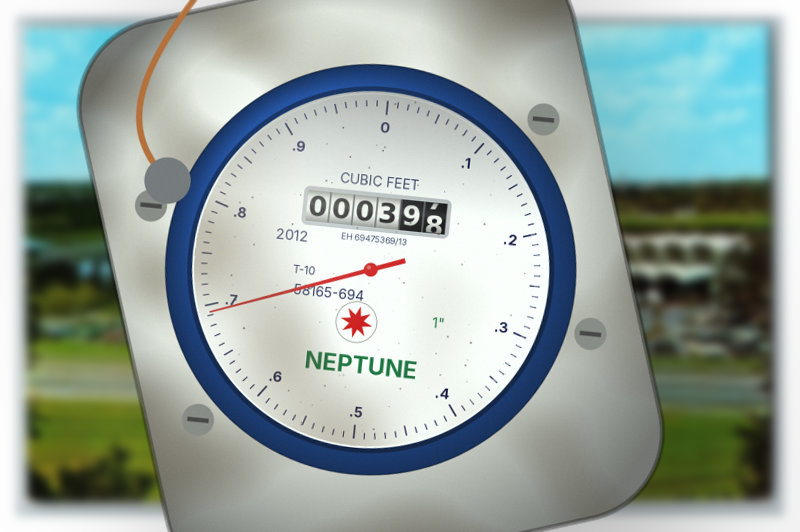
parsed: 397.69 ft³
